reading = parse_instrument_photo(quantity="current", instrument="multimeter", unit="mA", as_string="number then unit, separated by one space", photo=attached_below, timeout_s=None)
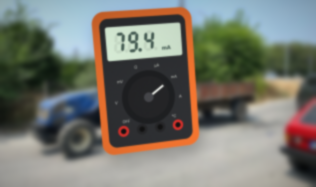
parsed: 79.4 mA
